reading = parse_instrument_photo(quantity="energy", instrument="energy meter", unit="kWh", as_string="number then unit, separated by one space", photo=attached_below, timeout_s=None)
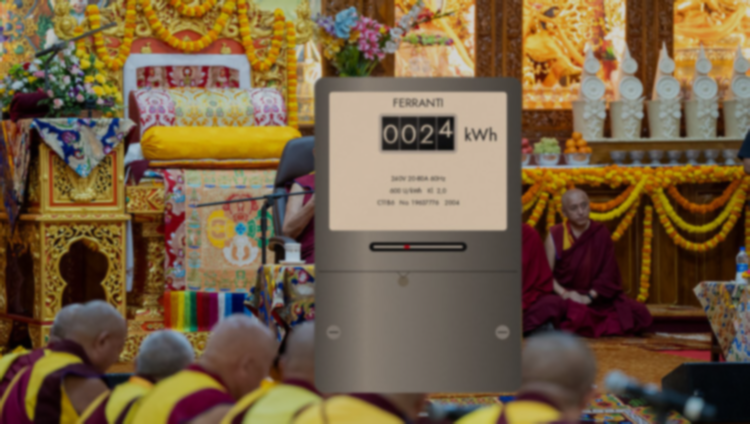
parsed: 24 kWh
